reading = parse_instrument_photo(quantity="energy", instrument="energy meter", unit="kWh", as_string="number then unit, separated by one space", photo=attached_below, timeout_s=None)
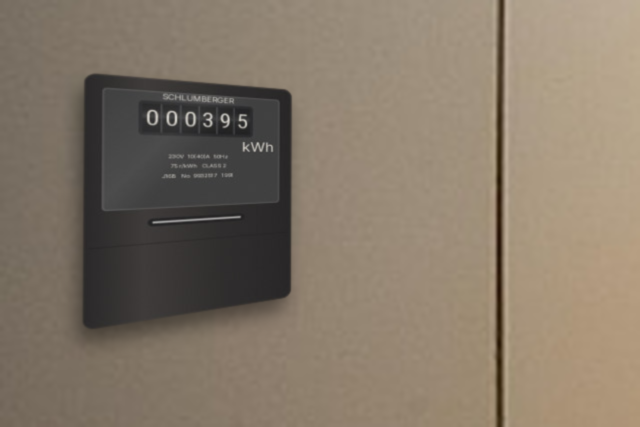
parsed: 395 kWh
